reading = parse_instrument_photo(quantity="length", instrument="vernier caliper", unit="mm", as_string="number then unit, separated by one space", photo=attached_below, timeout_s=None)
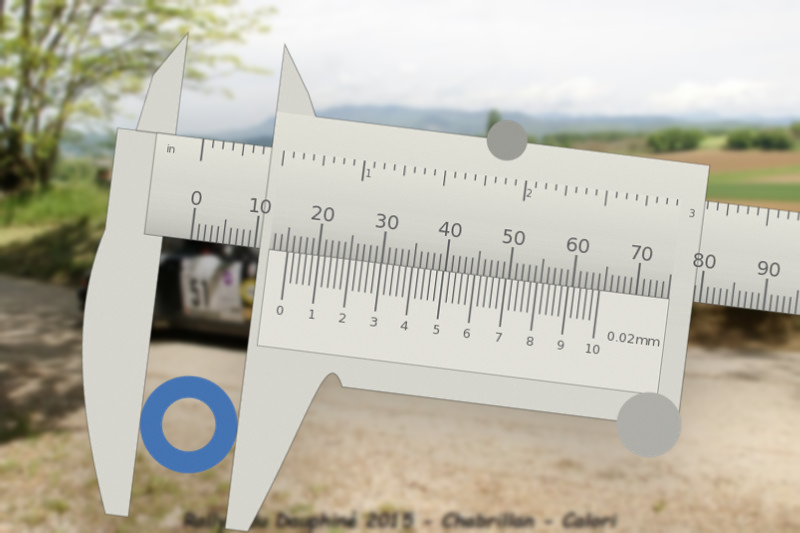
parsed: 15.2 mm
